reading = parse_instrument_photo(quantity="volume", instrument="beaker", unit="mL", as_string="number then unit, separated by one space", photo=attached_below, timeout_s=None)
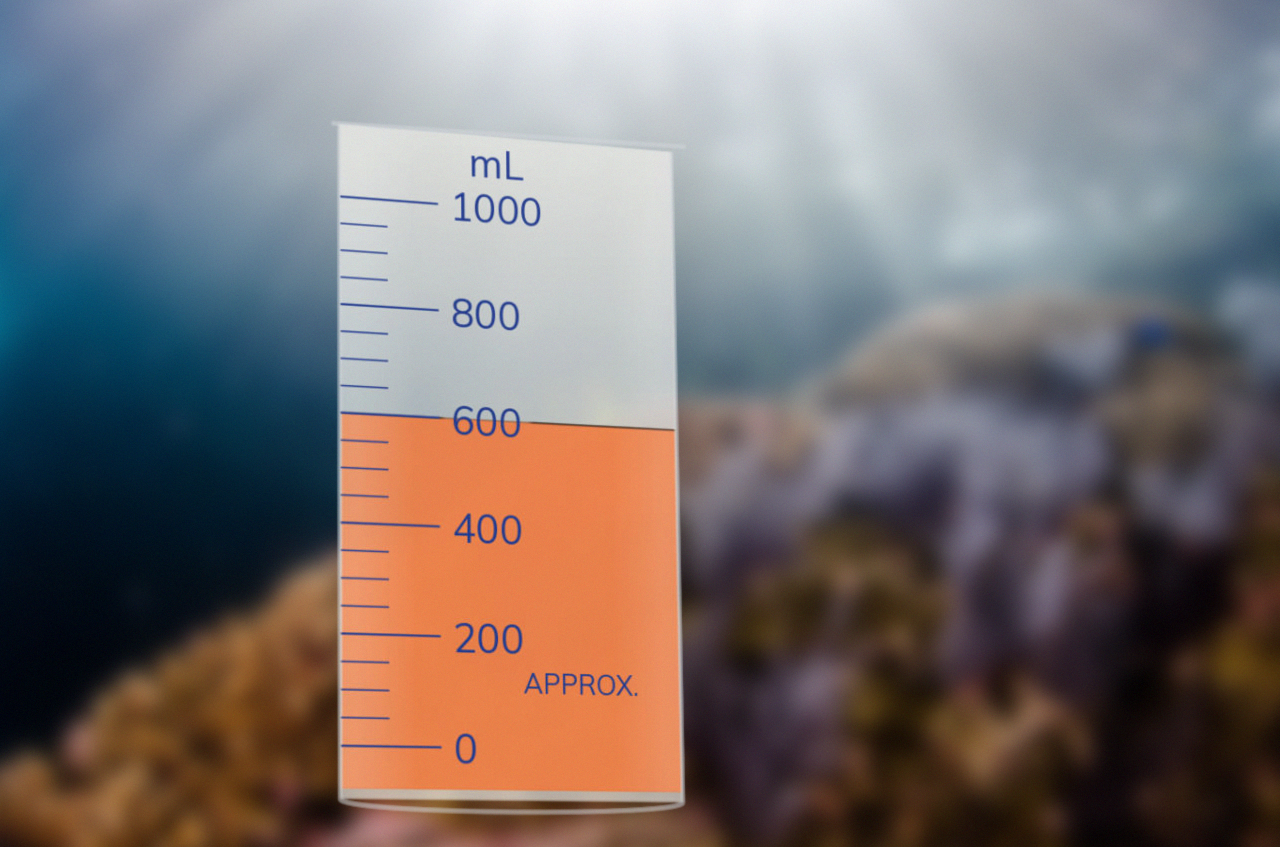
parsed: 600 mL
